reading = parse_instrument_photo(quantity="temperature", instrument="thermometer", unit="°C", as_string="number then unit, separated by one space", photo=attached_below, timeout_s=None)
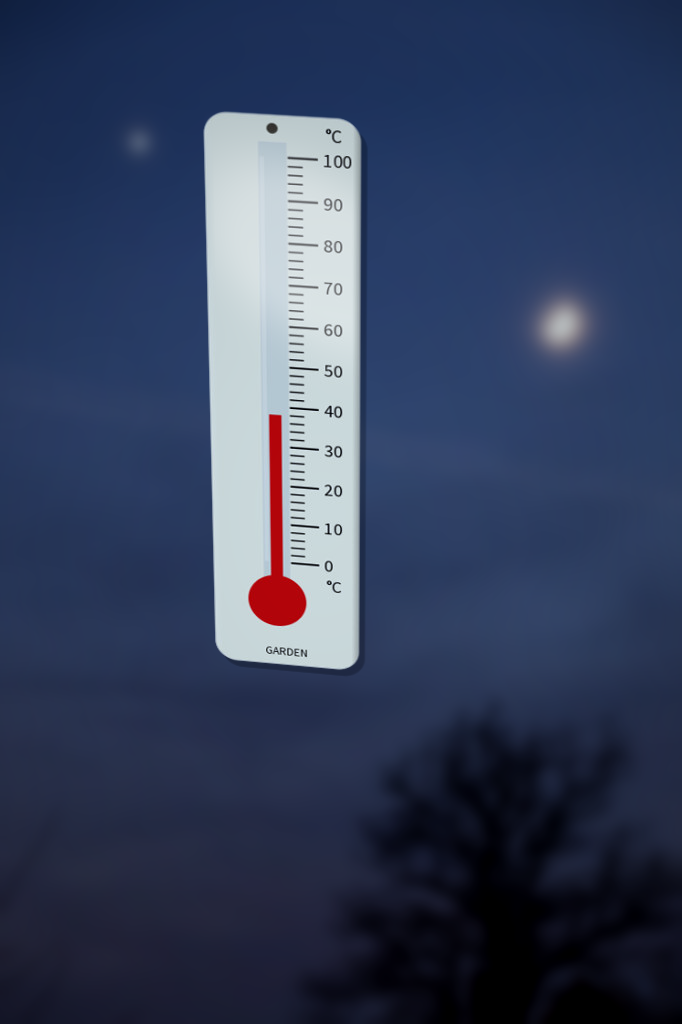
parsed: 38 °C
